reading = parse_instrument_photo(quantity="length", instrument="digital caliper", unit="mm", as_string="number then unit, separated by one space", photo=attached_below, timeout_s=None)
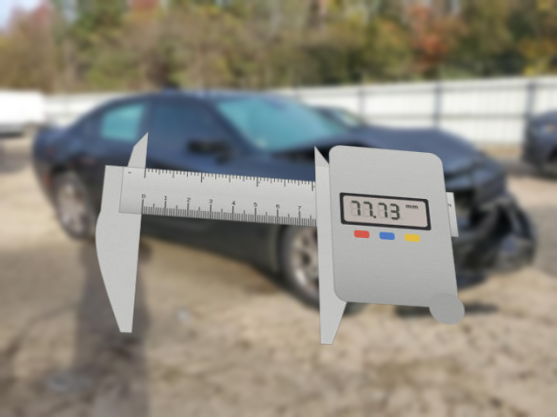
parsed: 77.73 mm
